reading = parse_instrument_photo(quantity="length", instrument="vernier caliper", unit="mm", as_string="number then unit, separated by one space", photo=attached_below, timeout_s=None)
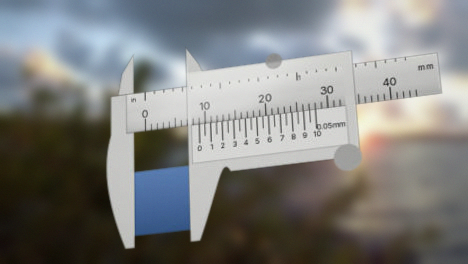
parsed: 9.0 mm
